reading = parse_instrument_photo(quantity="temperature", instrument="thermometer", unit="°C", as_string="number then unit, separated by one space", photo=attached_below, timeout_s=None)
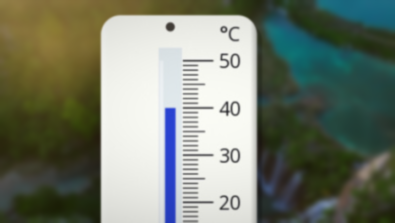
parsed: 40 °C
